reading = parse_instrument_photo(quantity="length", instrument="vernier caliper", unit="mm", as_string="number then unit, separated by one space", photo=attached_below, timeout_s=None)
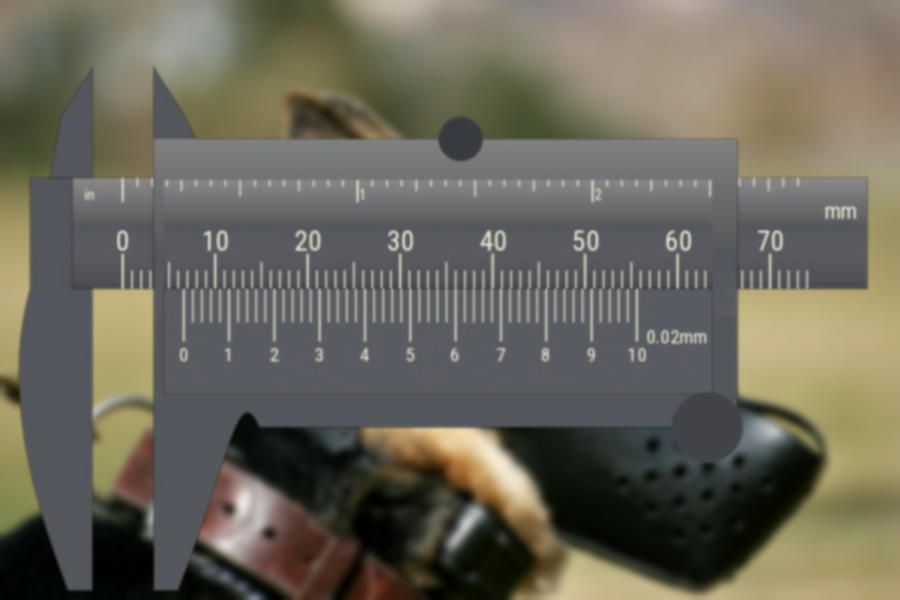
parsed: 6.6 mm
